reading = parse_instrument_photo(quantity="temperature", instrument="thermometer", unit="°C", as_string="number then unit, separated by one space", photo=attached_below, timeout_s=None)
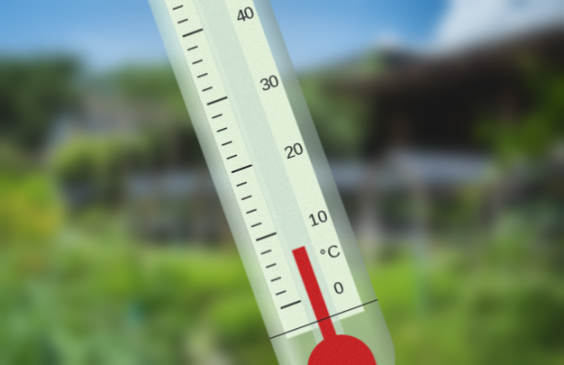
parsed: 7 °C
